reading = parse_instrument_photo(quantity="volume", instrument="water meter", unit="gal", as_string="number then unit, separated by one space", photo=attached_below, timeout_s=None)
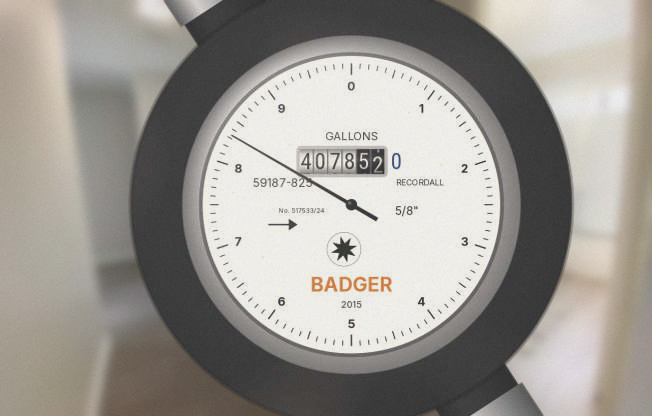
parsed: 4078518.3 gal
